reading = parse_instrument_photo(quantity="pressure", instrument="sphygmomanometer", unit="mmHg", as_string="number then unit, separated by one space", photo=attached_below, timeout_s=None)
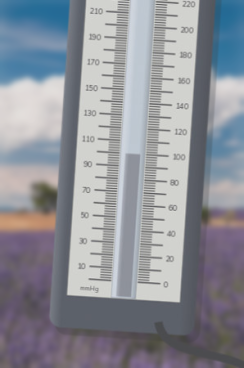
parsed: 100 mmHg
